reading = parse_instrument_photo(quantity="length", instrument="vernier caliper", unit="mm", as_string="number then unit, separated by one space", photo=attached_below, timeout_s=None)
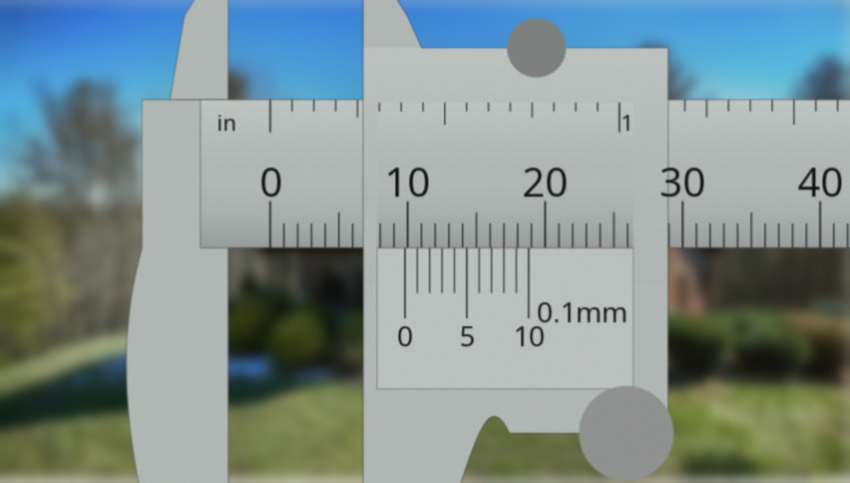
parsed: 9.8 mm
